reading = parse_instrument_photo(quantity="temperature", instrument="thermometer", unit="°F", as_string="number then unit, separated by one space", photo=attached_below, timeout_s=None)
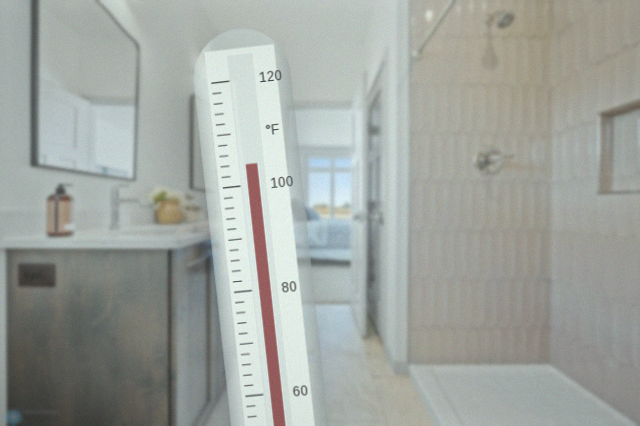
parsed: 104 °F
